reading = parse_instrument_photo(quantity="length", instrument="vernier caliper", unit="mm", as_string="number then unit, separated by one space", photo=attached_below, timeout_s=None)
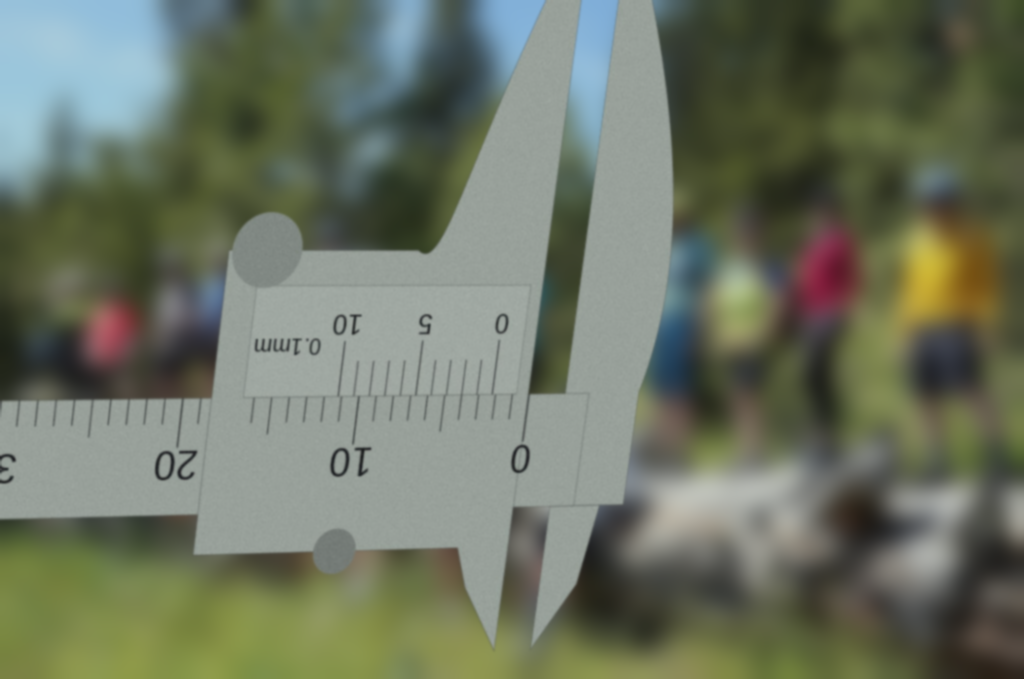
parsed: 2.2 mm
